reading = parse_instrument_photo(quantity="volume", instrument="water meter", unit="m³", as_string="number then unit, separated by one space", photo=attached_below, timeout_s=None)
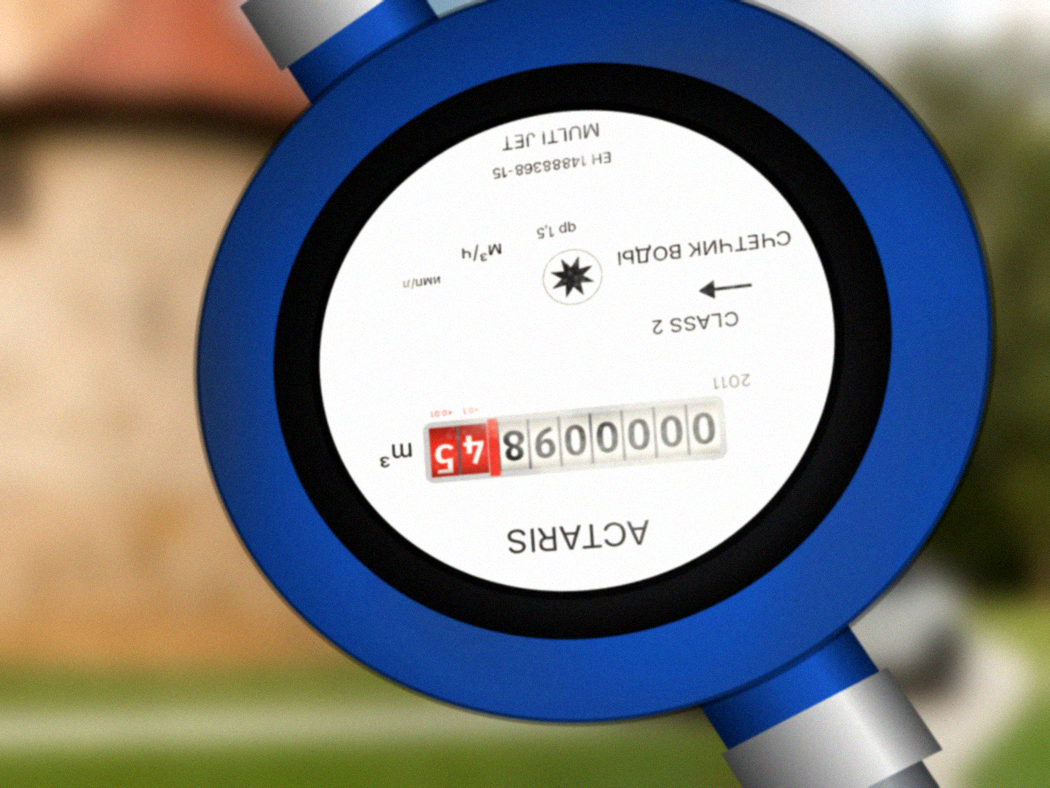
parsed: 98.45 m³
